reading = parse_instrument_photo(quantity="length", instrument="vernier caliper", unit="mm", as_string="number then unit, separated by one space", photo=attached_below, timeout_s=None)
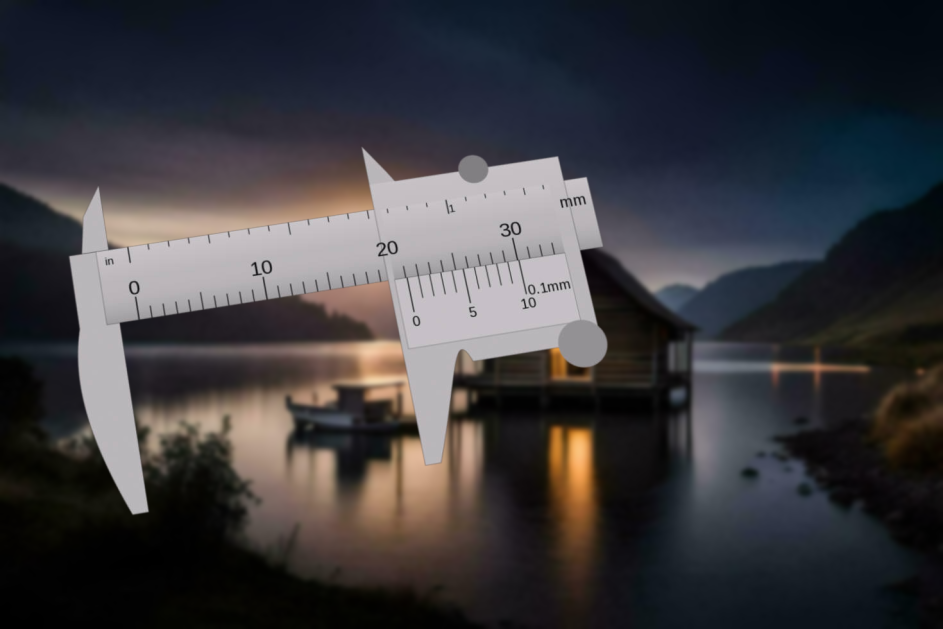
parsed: 21.1 mm
